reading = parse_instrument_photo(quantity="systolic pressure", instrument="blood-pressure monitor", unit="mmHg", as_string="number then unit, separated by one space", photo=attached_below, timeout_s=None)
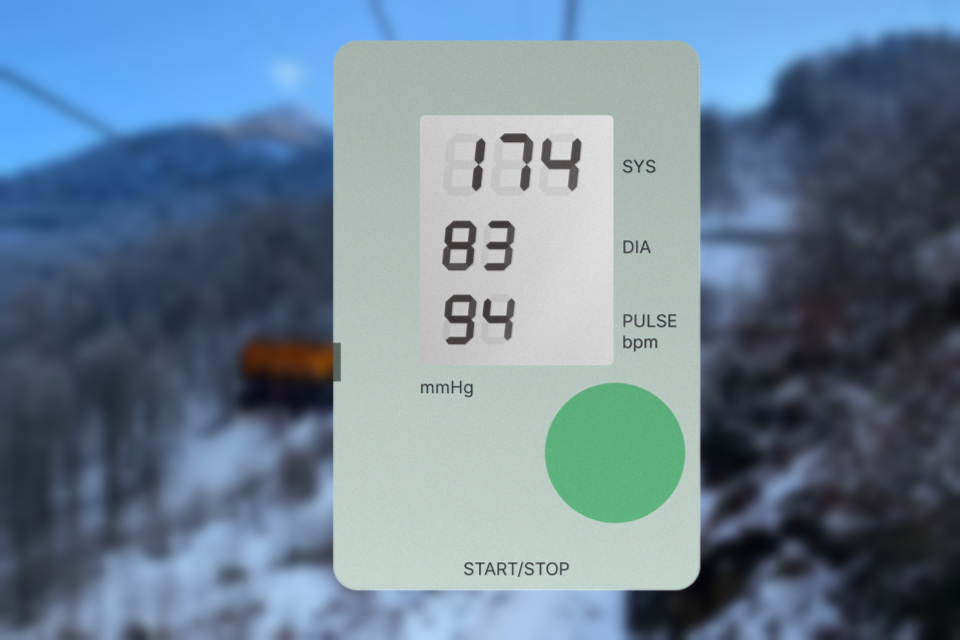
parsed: 174 mmHg
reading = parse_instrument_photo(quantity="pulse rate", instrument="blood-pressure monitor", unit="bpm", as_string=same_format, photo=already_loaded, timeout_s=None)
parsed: 94 bpm
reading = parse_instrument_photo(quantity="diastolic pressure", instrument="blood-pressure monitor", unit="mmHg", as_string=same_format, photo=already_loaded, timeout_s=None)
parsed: 83 mmHg
